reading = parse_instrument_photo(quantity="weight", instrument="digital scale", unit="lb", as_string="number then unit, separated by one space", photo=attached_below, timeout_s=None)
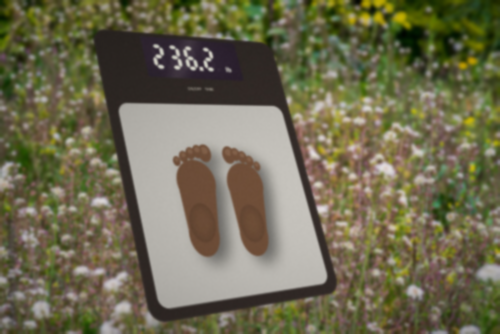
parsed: 236.2 lb
